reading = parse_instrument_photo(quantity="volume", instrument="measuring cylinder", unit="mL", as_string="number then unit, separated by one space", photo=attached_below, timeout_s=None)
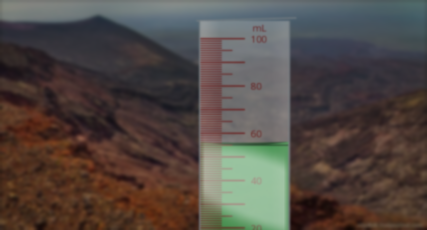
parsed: 55 mL
